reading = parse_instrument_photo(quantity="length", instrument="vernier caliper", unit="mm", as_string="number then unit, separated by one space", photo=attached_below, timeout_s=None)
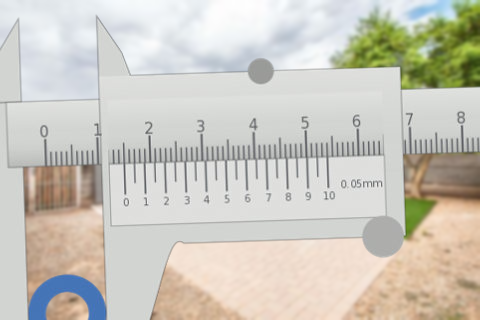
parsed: 15.0 mm
